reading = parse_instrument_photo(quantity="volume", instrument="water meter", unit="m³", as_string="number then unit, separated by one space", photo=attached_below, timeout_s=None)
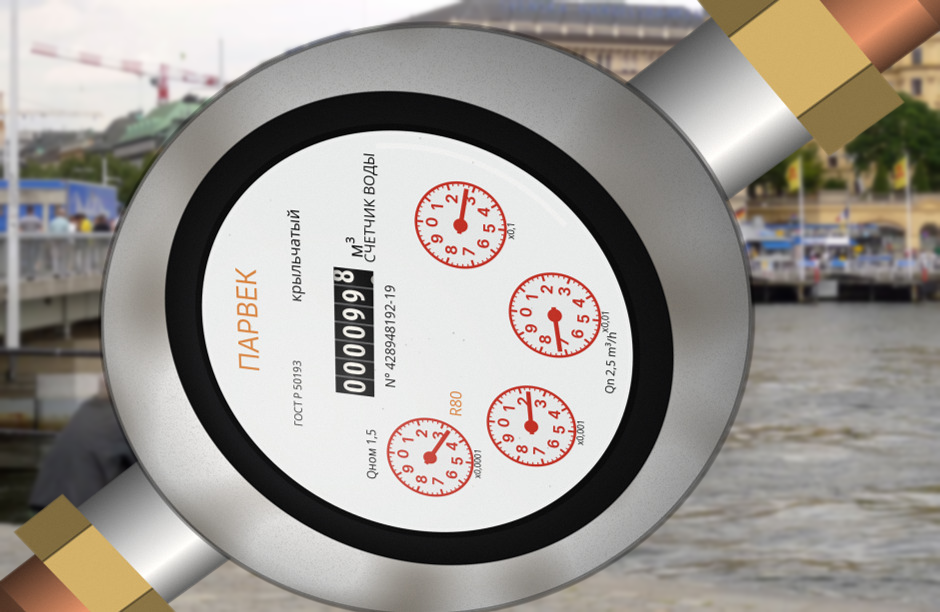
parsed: 998.2723 m³
